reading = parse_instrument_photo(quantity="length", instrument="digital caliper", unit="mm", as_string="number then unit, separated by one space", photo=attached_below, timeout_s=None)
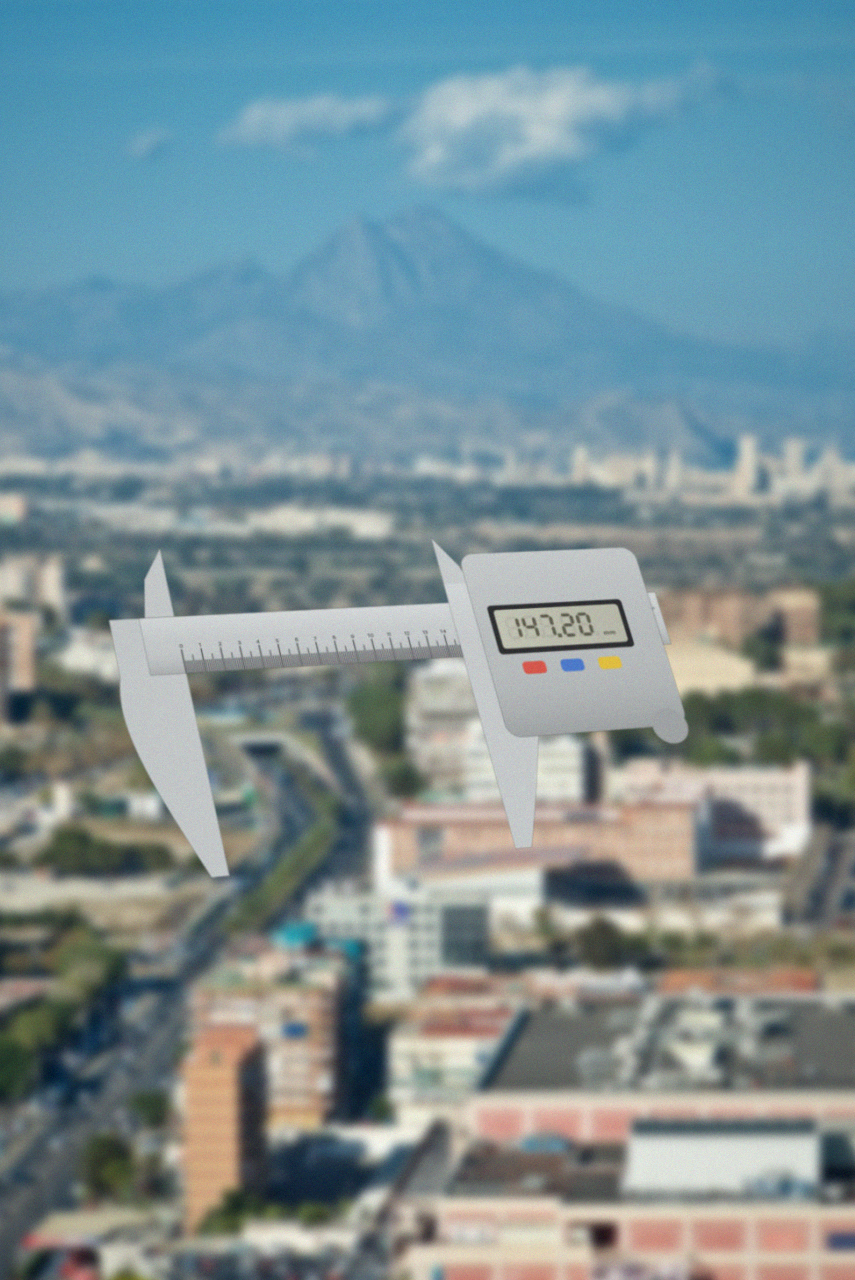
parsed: 147.20 mm
